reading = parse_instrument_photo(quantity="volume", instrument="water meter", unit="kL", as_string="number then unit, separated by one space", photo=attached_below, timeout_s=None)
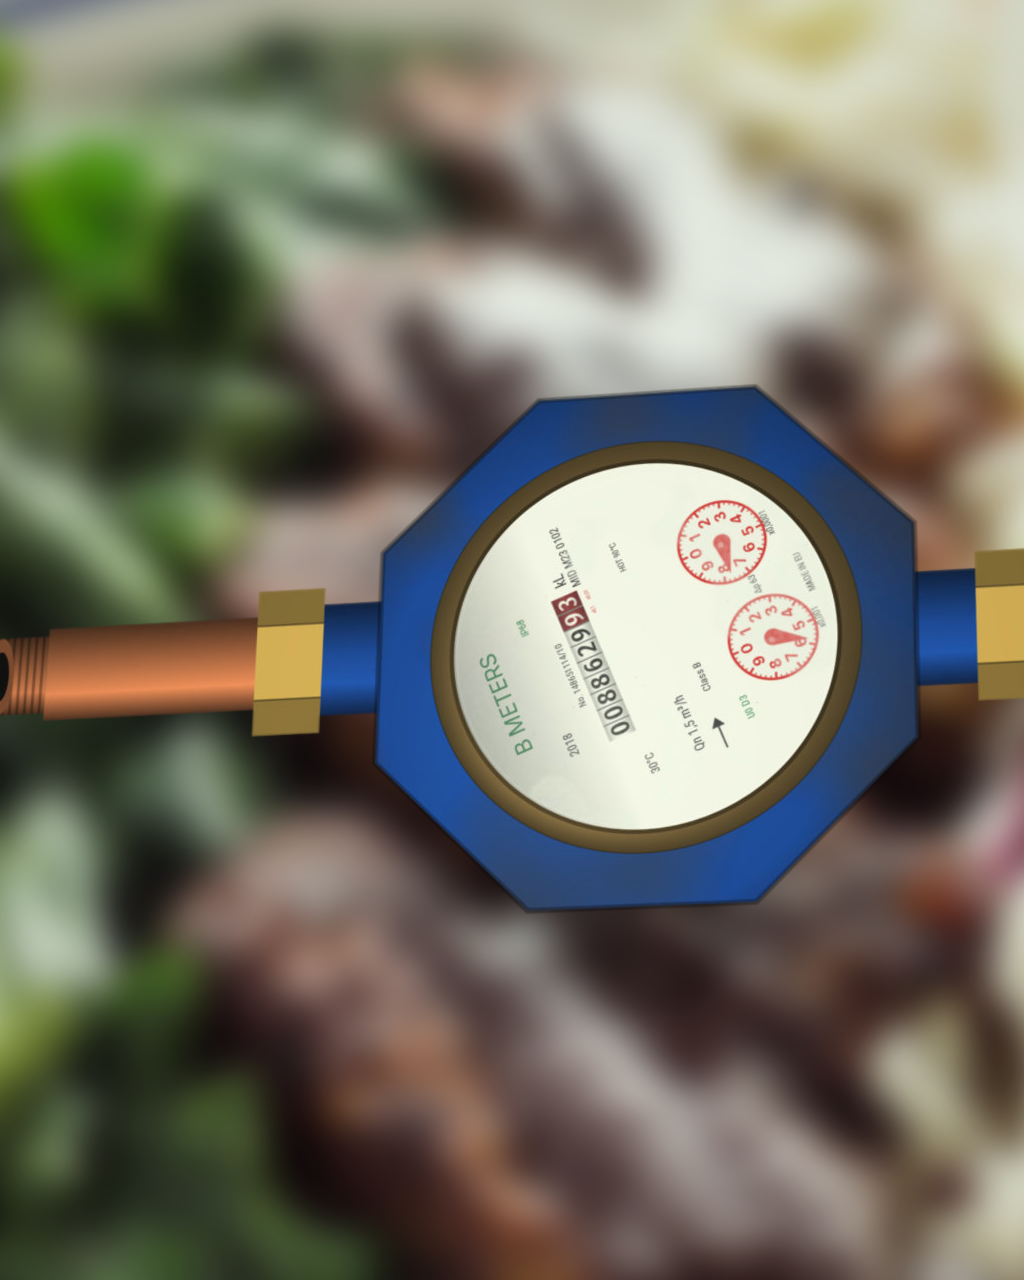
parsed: 88629.9357 kL
